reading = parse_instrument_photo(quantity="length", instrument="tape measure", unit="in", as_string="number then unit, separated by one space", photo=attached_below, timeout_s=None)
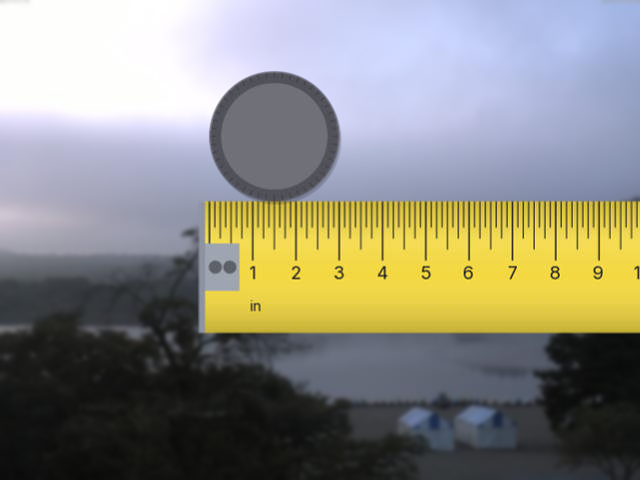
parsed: 3 in
